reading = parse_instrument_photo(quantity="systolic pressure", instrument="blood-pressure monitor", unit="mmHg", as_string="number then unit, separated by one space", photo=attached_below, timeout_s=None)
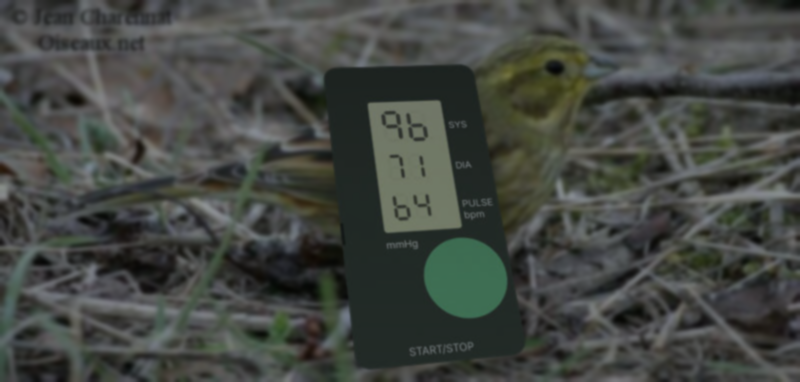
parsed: 96 mmHg
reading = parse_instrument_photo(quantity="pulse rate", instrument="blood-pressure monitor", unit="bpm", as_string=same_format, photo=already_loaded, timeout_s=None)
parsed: 64 bpm
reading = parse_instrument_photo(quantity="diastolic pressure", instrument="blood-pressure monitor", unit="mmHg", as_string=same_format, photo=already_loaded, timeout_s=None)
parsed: 71 mmHg
